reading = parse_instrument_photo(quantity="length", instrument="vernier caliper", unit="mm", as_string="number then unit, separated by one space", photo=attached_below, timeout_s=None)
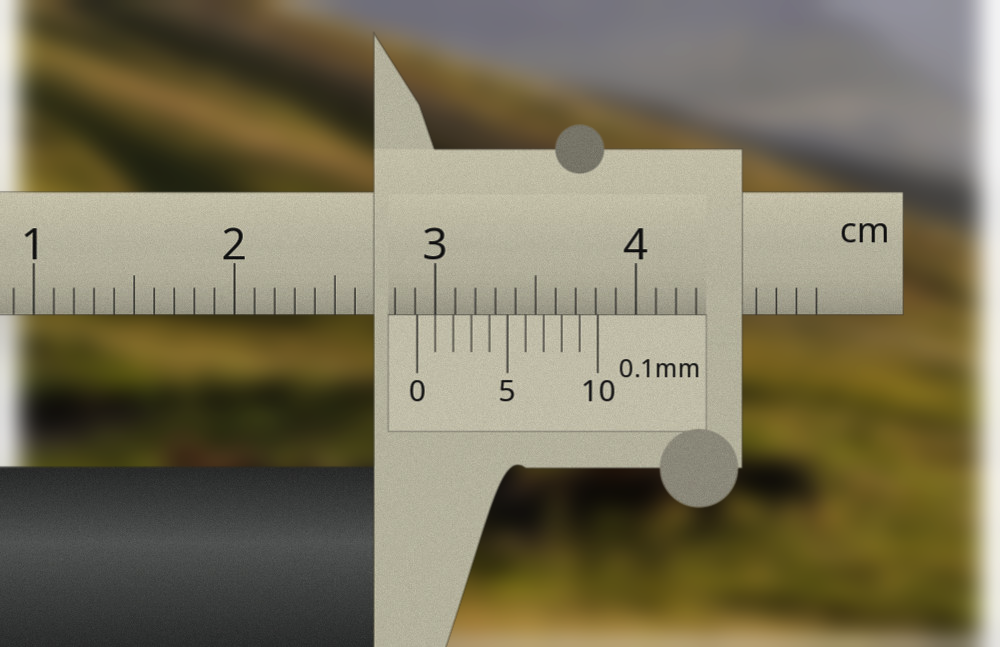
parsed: 29.1 mm
